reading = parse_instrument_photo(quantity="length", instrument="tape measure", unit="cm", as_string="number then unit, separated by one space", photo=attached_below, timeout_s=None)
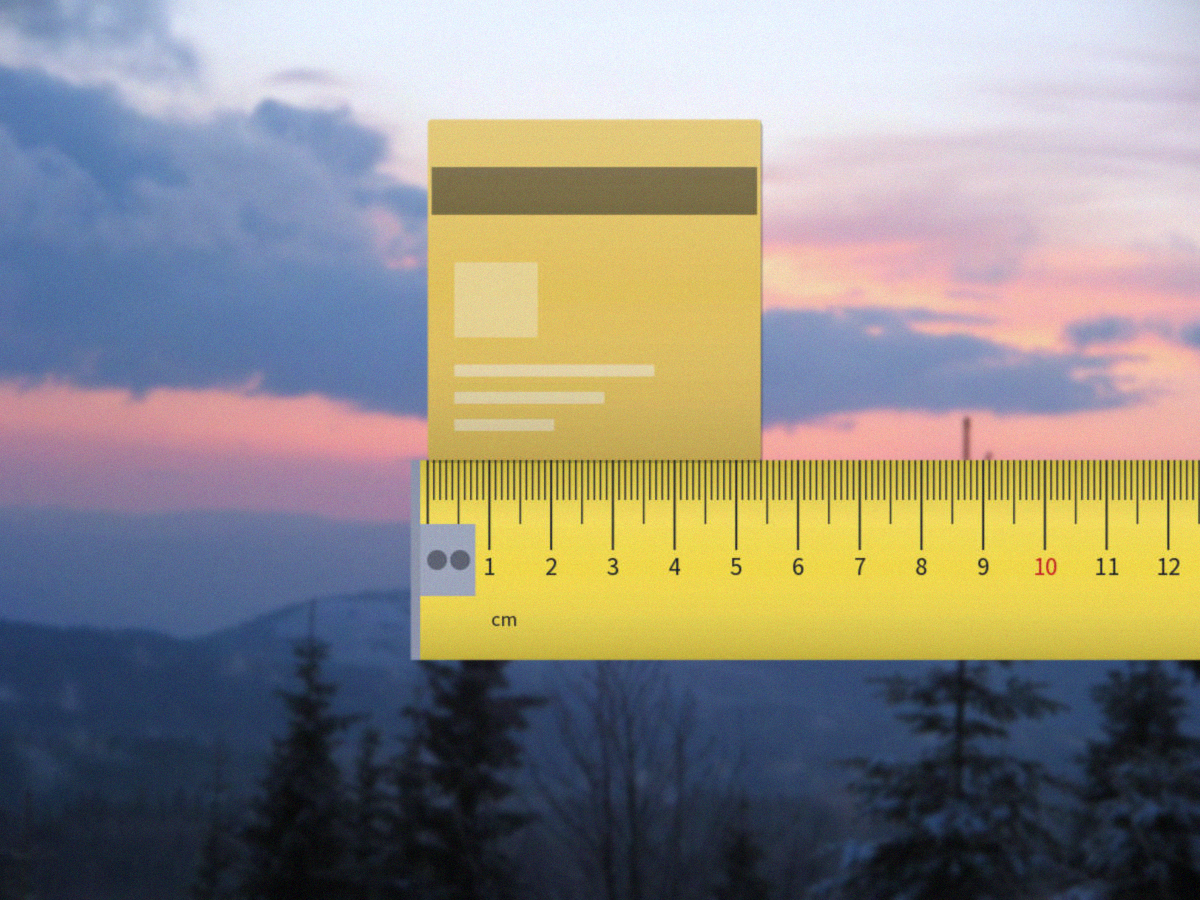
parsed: 5.4 cm
